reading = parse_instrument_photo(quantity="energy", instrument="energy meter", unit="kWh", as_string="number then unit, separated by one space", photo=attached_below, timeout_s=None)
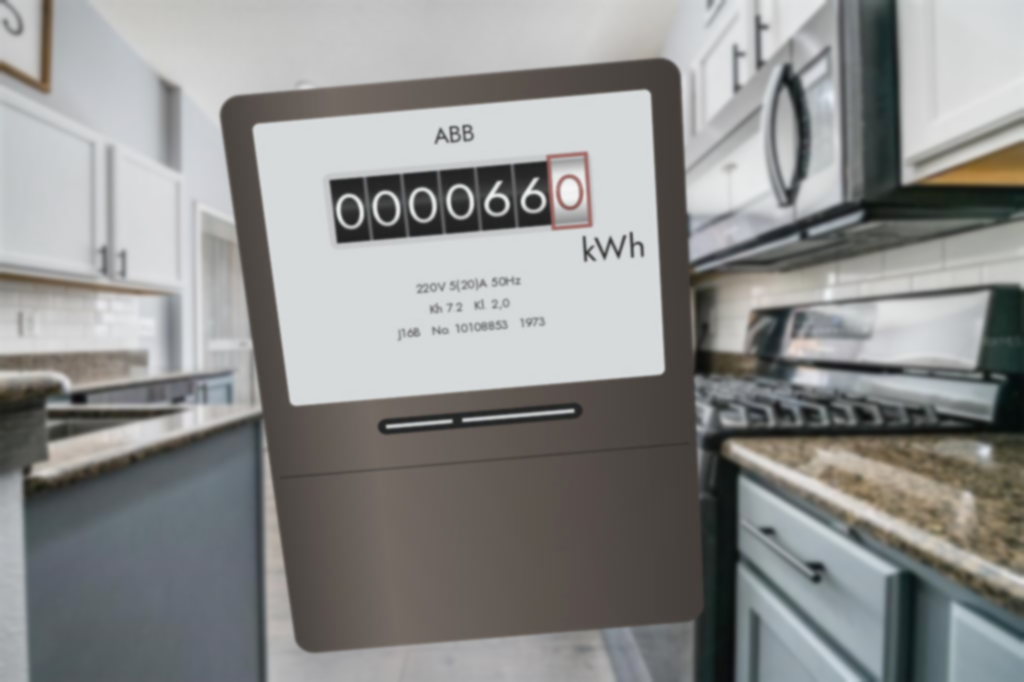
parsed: 66.0 kWh
